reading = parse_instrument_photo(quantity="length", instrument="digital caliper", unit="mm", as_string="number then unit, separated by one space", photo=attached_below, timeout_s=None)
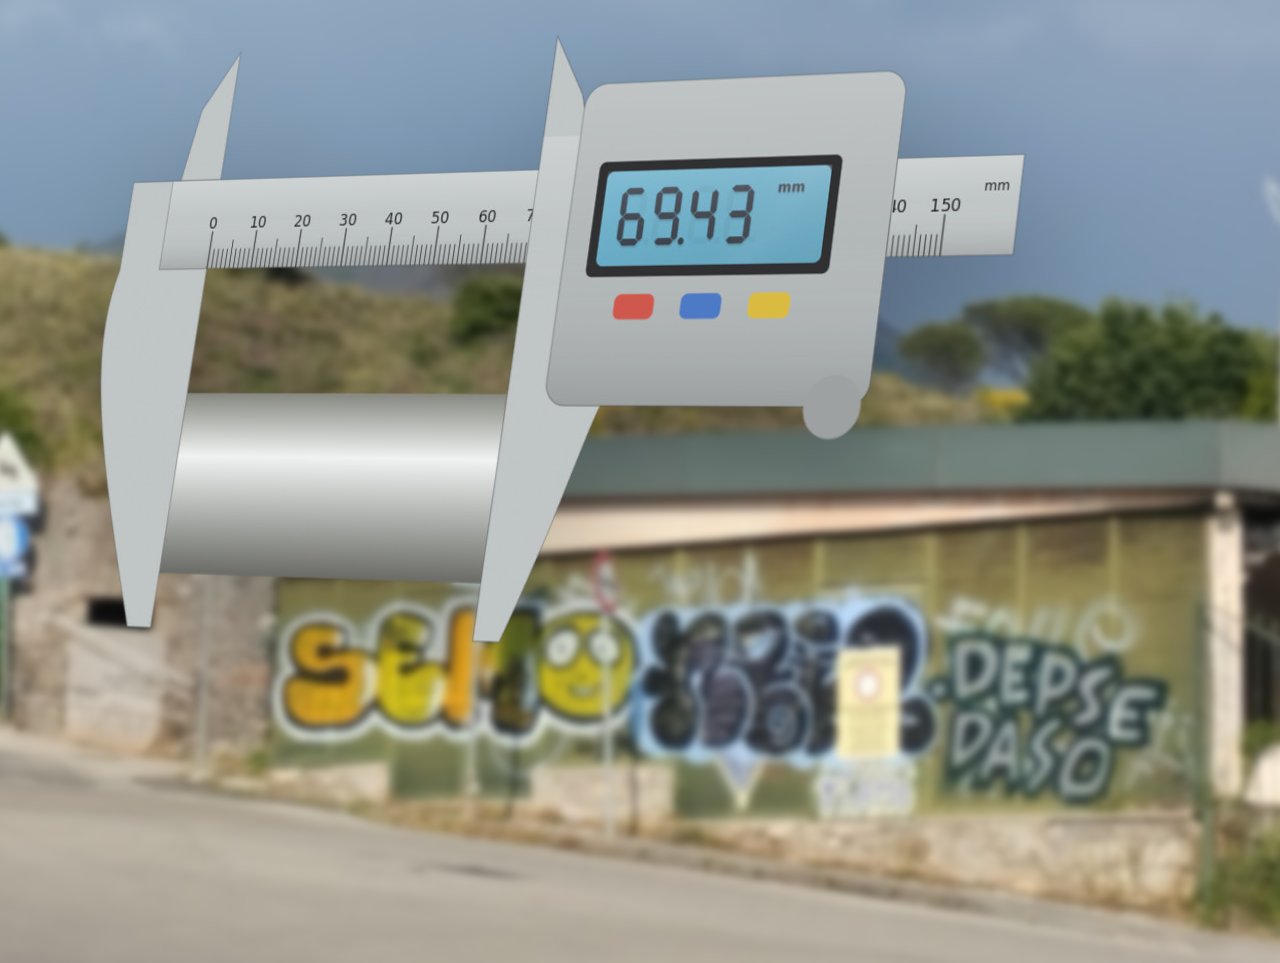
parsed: 69.43 mm
